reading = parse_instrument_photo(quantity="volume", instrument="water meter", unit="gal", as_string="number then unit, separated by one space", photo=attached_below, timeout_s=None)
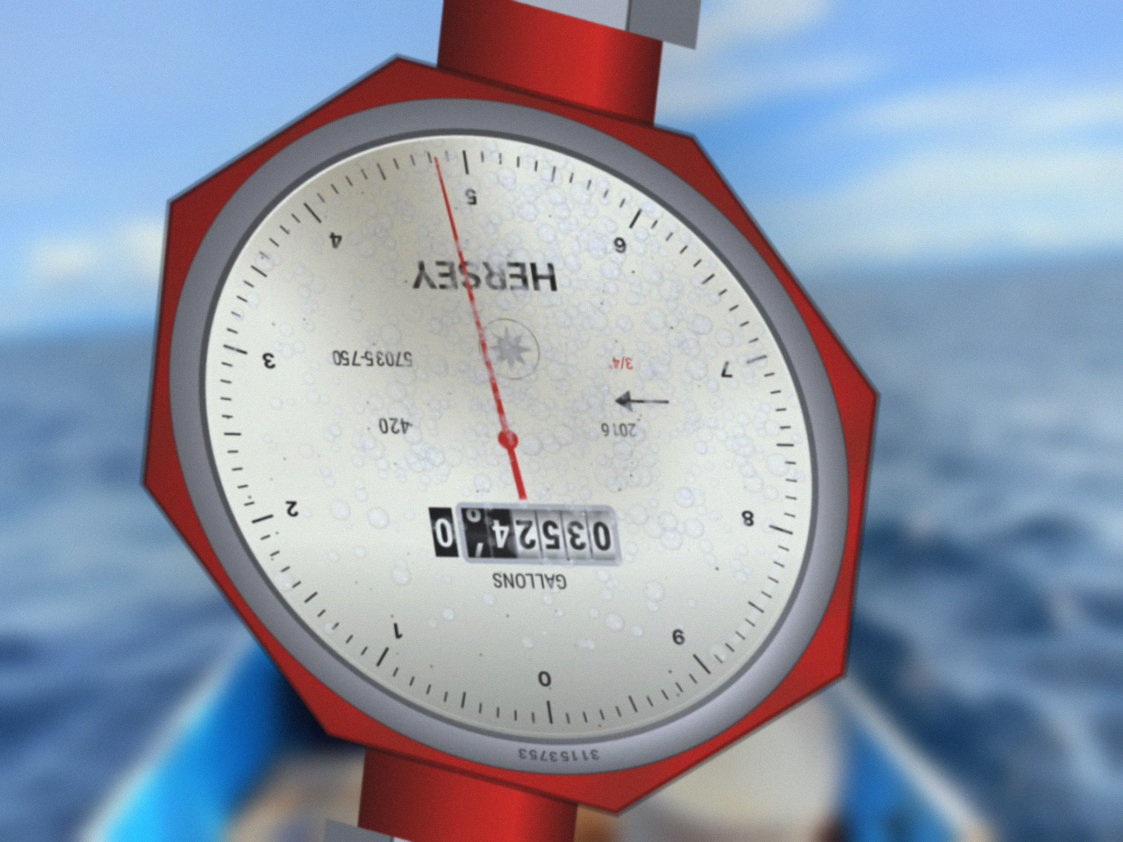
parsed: 352474.8 gal
